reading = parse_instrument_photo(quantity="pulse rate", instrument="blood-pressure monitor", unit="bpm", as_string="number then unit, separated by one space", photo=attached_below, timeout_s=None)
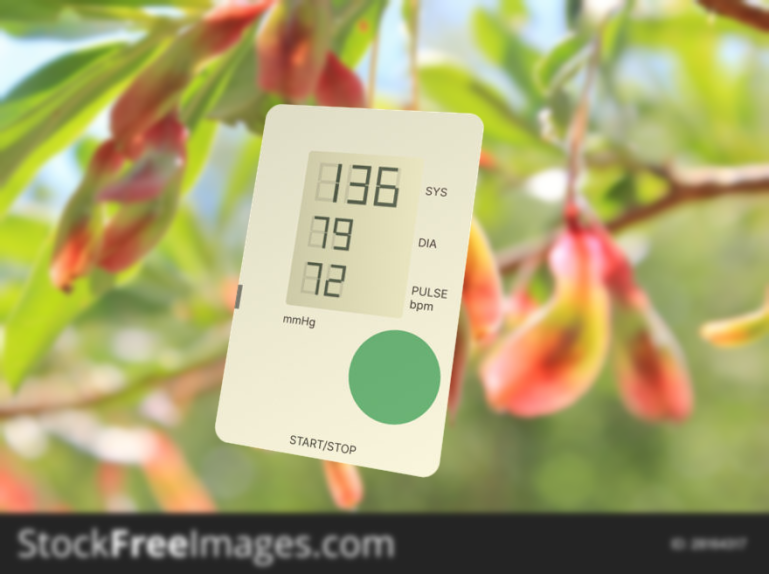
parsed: 72 bpm
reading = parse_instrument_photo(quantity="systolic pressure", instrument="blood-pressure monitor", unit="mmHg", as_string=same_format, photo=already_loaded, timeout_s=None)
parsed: 136 mmHg
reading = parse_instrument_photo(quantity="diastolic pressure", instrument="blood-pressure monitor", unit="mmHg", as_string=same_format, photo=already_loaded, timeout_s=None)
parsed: 79 mmHg
